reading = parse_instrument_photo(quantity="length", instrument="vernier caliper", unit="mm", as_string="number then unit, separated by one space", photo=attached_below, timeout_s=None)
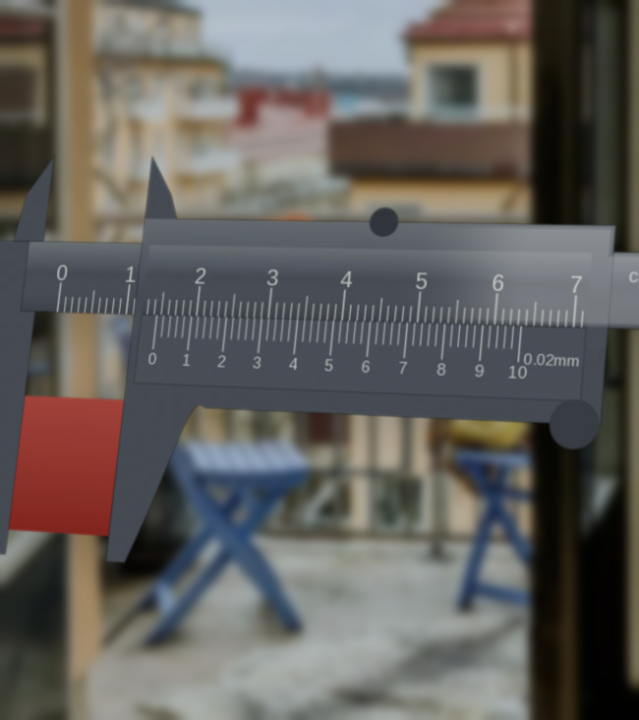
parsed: 14.4 mm
